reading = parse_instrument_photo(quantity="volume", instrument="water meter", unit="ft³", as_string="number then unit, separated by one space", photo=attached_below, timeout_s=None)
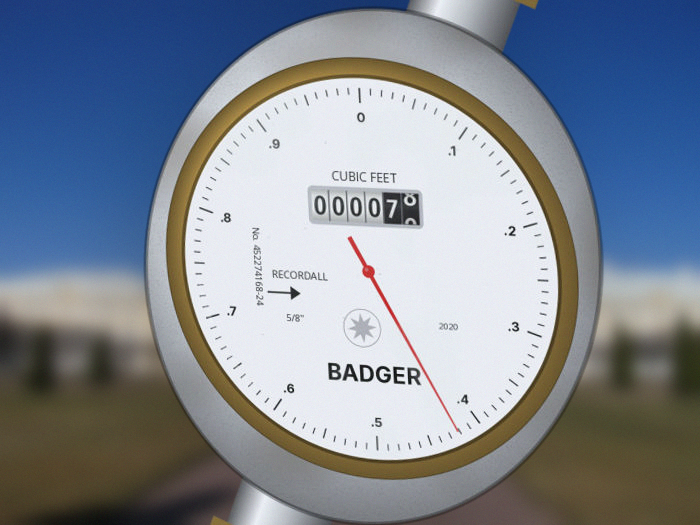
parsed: 78.42 ft³
